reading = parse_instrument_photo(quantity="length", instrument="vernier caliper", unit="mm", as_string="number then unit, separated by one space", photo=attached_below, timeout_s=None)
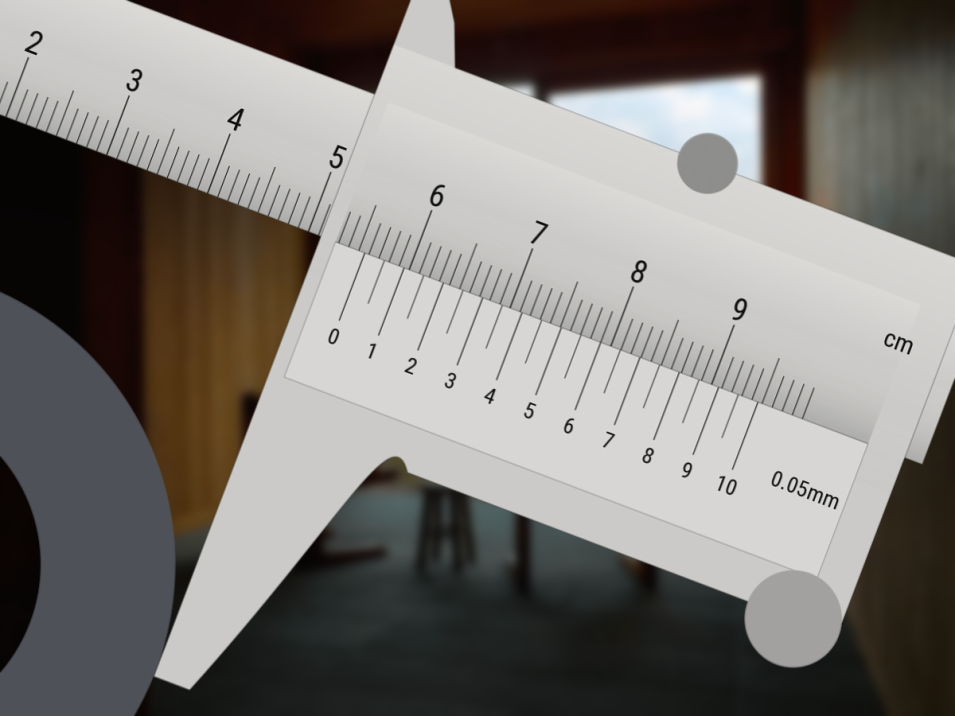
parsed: 55.6 mm
